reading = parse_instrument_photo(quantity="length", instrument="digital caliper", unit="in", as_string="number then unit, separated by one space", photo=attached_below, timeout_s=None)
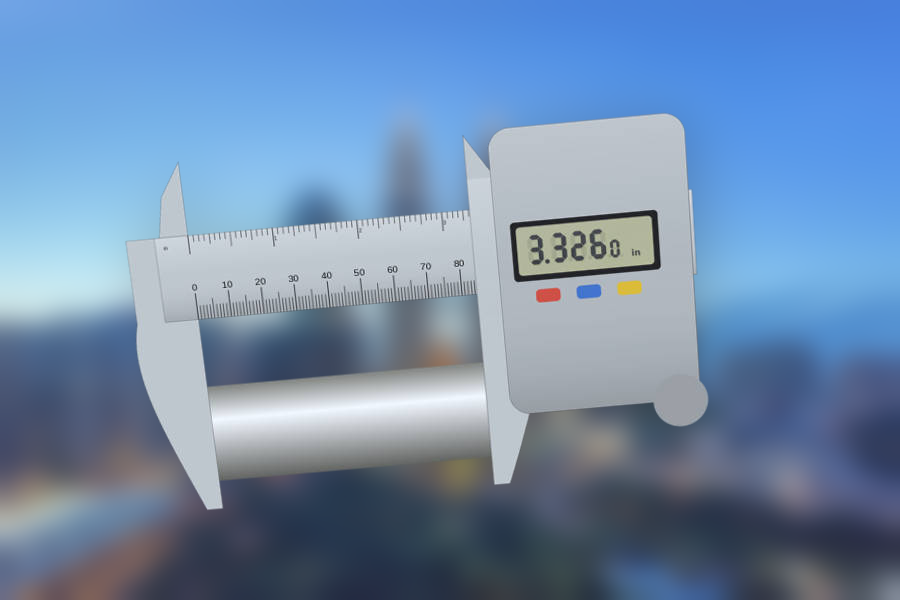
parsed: 3.3260 in
